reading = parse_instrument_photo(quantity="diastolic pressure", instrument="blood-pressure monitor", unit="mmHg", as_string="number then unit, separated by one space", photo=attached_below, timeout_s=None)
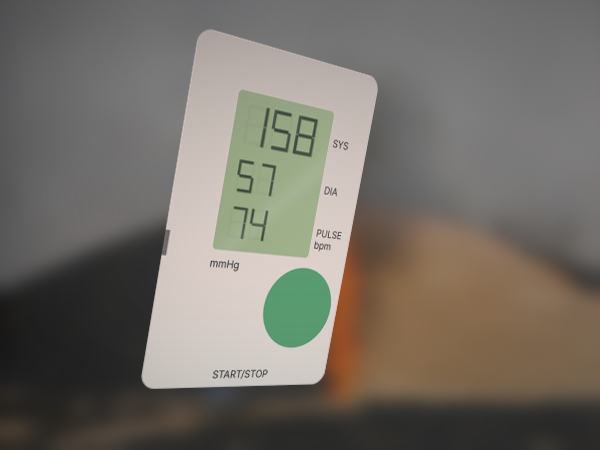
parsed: 57 mmHg
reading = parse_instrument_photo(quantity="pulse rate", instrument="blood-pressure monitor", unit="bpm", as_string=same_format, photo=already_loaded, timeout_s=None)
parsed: 74 bpm
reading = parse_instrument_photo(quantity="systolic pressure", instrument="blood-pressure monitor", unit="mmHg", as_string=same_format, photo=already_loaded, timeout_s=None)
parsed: 158 mmHg
